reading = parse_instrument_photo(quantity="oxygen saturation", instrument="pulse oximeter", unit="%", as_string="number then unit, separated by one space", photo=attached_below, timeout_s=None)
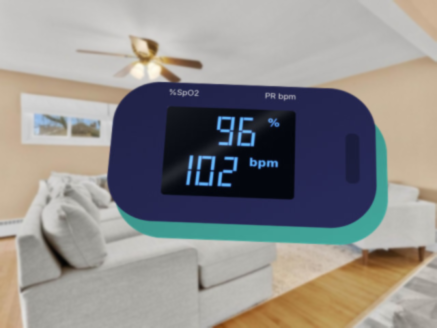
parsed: 96 %
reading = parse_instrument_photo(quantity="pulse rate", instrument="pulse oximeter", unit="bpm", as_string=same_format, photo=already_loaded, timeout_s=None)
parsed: 102 bpm
